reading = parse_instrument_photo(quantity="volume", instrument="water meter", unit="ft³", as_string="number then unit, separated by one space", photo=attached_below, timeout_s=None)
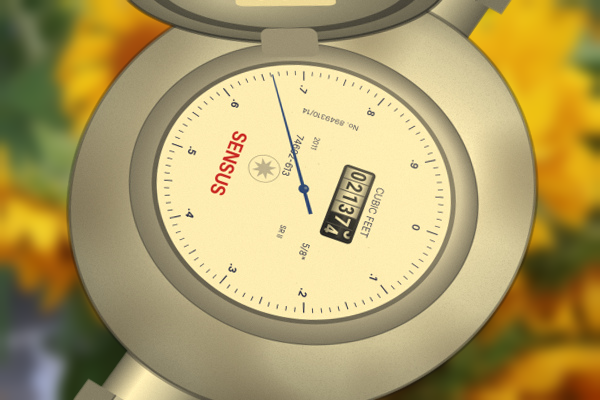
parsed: 21373.66 ft³
